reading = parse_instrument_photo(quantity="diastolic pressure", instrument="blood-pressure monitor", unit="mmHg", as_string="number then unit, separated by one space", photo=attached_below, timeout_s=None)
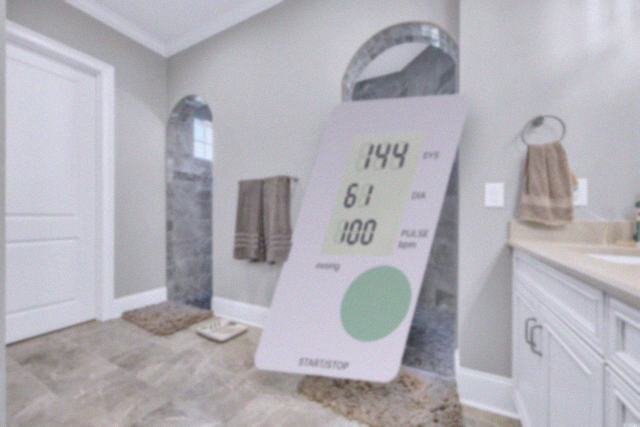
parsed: 61 mmHg
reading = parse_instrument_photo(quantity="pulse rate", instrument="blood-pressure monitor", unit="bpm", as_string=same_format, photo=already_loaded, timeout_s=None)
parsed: 100 bpm
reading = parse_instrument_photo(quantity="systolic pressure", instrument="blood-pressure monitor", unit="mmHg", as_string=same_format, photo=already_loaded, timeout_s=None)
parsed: 144 mmHg
